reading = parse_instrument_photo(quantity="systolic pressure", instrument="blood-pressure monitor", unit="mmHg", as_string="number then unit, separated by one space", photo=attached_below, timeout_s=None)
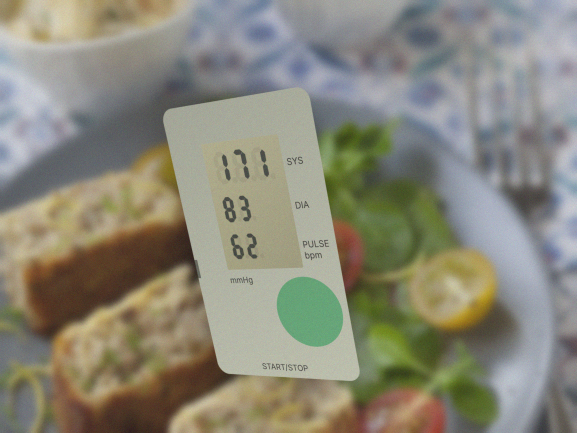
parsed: 171 mmHg
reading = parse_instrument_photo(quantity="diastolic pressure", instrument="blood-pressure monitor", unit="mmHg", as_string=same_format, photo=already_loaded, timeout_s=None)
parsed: 83 mmHg
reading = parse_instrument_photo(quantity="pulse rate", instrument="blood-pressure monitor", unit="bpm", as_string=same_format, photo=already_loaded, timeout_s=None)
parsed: 62 bpm
